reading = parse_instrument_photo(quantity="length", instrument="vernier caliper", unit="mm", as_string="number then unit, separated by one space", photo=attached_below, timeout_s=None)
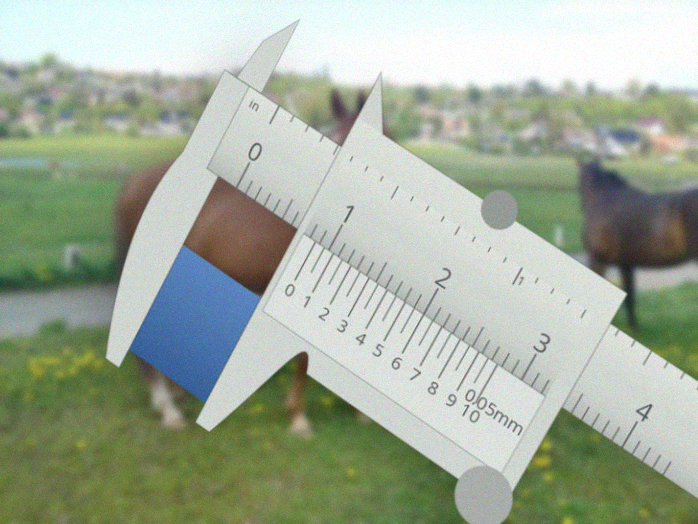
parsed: 8.6 mm
